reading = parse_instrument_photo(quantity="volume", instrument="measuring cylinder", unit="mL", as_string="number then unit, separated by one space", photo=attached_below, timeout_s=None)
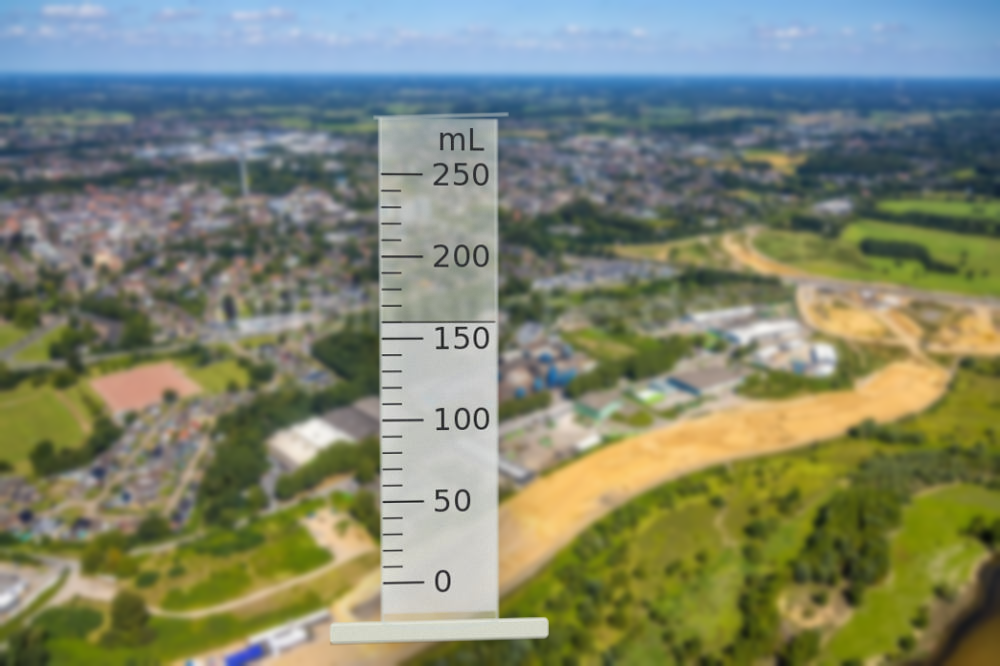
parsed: 160 mL
